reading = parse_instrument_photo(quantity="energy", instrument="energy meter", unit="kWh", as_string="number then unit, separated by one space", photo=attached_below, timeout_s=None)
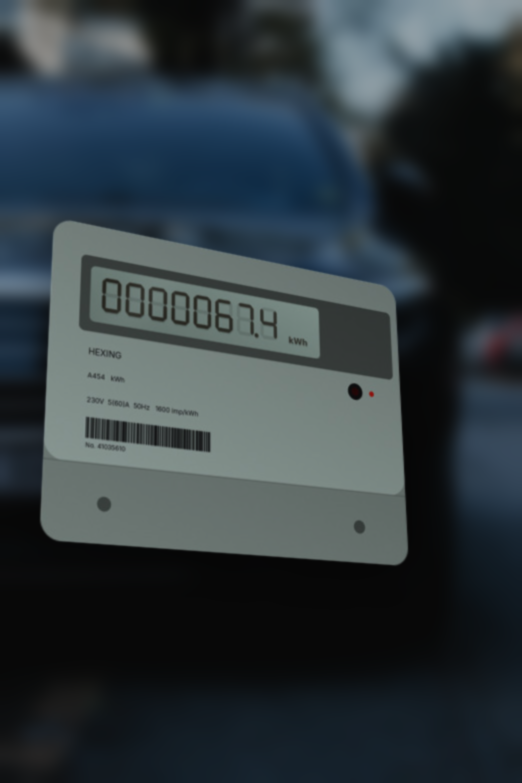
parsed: 67.4 kWh
